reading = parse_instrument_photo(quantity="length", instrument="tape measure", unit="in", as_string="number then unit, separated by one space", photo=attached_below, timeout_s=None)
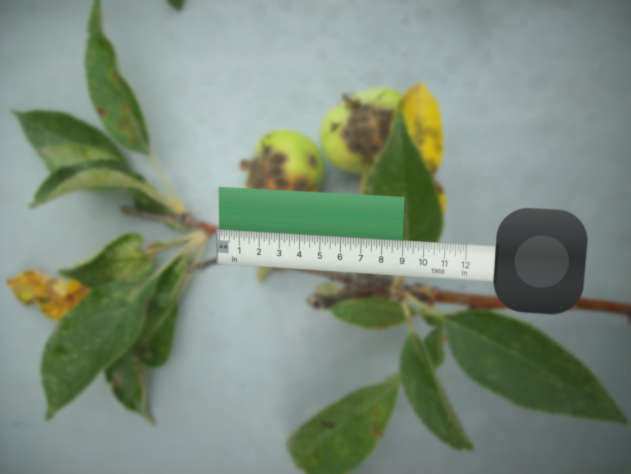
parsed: 9 in
